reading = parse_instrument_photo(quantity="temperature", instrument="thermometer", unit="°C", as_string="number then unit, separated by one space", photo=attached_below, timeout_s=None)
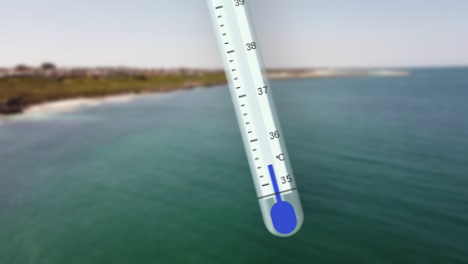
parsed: 35.4 °C
